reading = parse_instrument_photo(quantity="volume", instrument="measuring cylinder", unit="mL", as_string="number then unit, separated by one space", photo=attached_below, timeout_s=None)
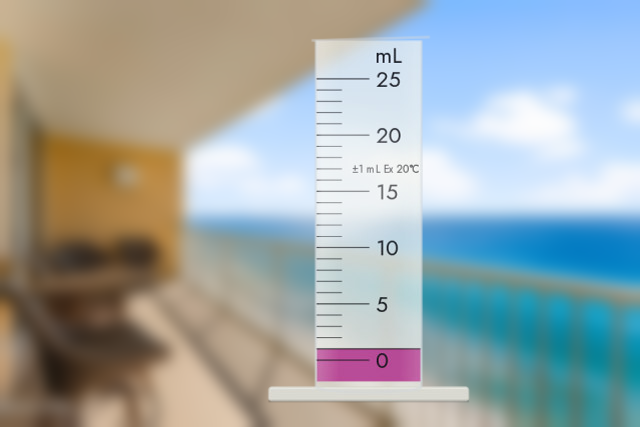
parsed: 1 mL
